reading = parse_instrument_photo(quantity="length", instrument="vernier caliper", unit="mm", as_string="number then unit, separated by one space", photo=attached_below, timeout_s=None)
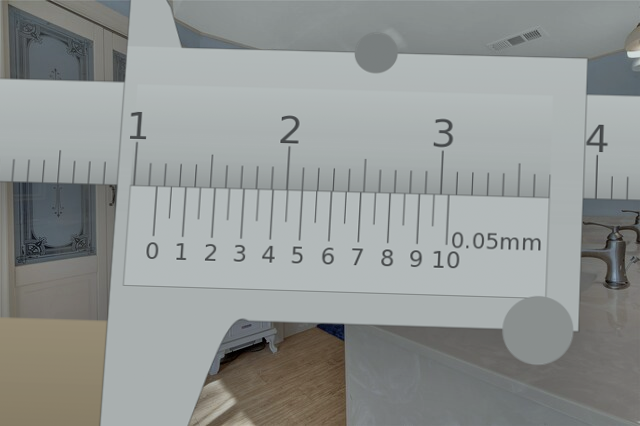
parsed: 11.5 mm
